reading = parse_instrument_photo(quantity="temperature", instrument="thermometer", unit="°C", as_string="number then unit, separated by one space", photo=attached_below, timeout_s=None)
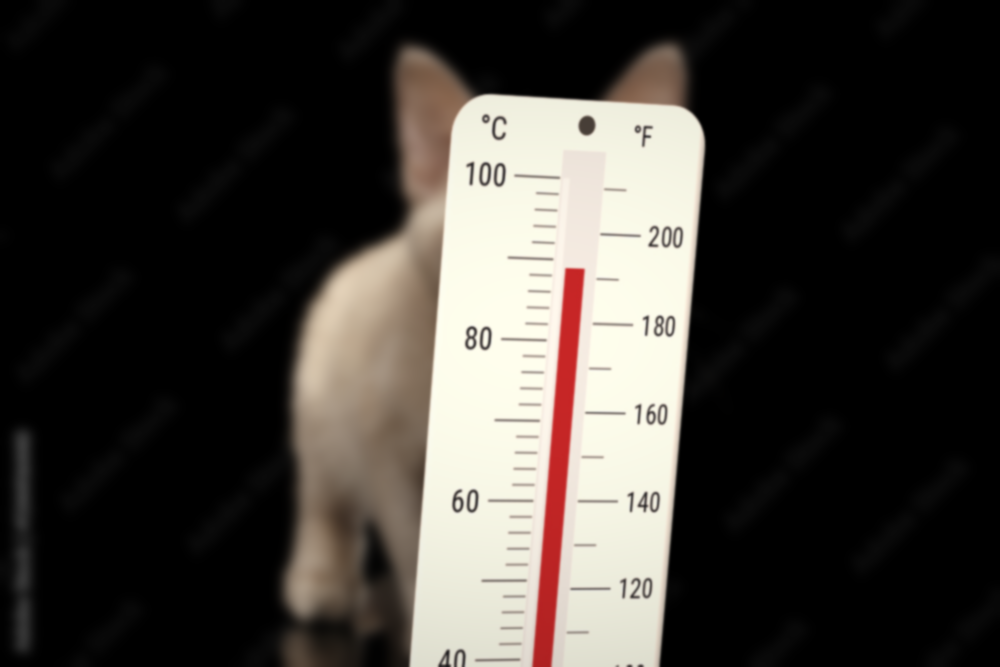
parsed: 89 °C
